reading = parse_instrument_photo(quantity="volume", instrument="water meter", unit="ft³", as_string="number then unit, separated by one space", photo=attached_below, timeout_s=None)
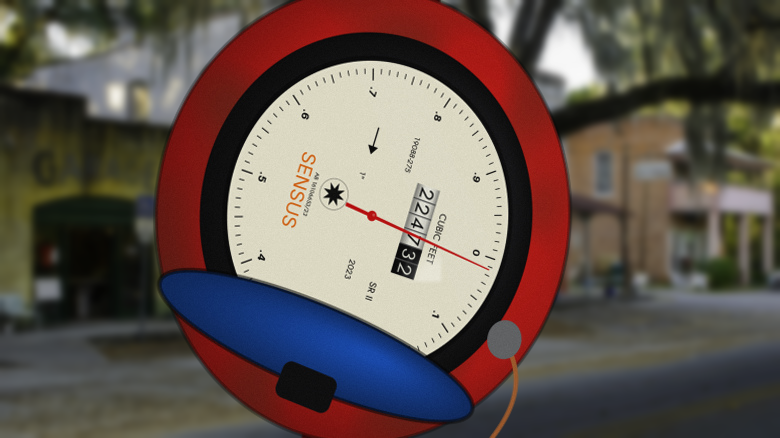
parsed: 224732.01 ft³
